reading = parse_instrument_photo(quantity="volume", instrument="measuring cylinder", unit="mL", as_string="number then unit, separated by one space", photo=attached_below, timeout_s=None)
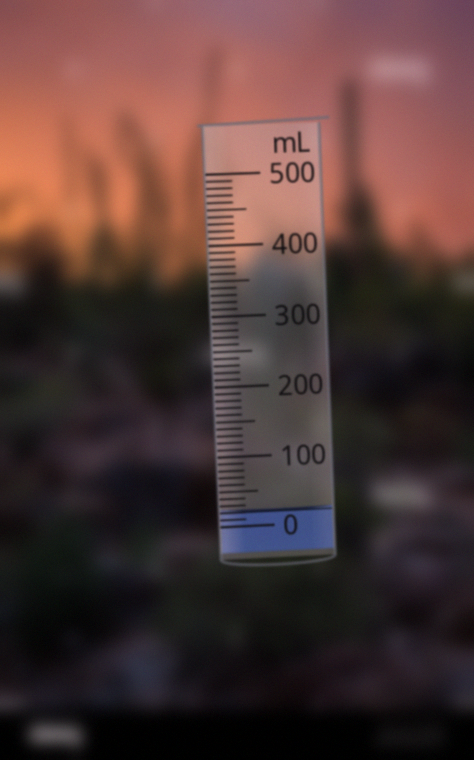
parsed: 20 mL
